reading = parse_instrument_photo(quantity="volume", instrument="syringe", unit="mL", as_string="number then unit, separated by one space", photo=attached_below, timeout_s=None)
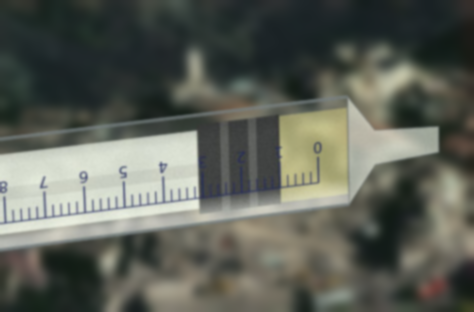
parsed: 1 mL
